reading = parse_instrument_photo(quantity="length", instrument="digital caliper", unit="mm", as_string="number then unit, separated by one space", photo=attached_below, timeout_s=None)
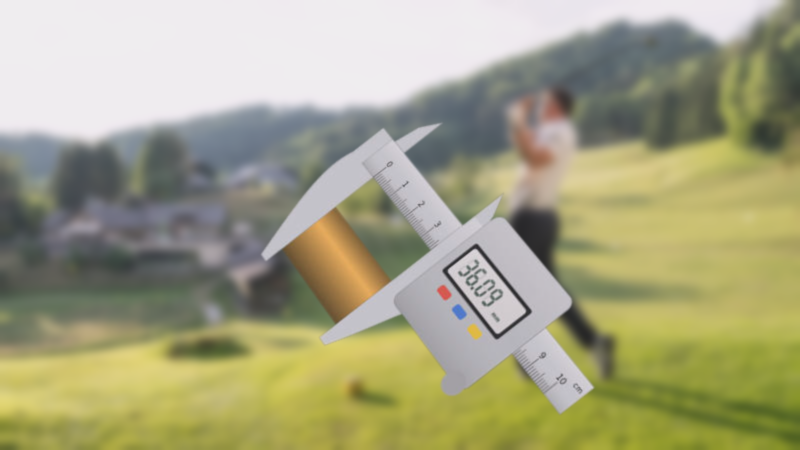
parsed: 36.09 mm
